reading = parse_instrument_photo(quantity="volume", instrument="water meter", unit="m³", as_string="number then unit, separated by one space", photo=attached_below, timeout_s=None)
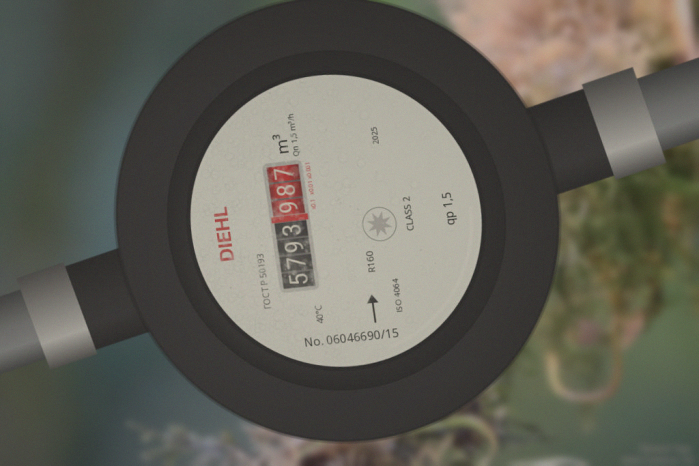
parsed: 5793.987 m³
